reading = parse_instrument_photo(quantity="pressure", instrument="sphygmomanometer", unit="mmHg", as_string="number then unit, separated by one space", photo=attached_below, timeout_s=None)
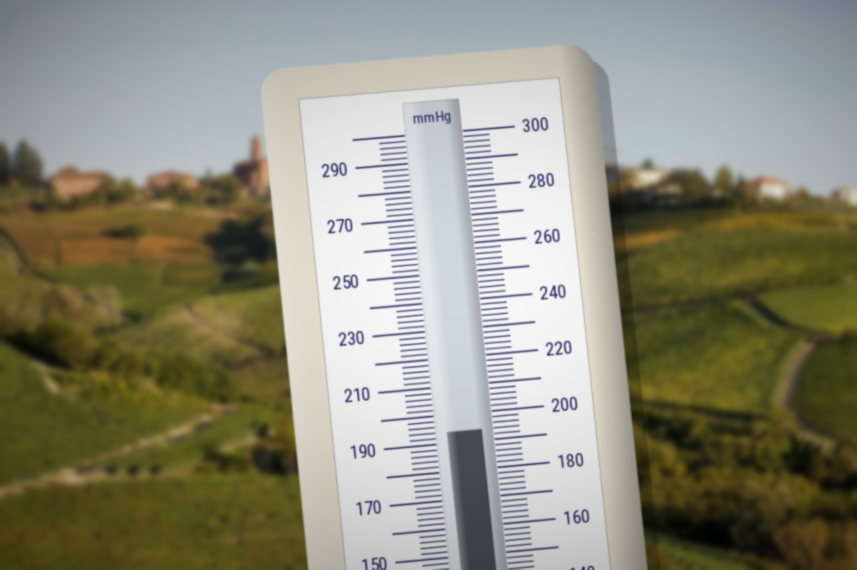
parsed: 194 mmHg
